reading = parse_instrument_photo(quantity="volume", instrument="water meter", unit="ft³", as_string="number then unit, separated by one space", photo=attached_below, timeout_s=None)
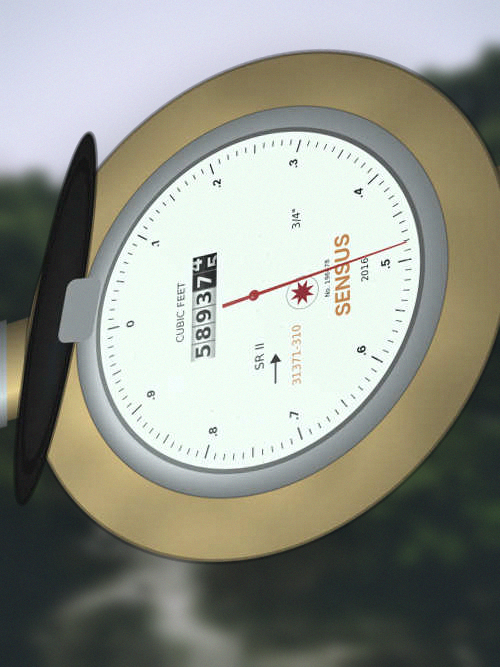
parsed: 589374.48 ft³
